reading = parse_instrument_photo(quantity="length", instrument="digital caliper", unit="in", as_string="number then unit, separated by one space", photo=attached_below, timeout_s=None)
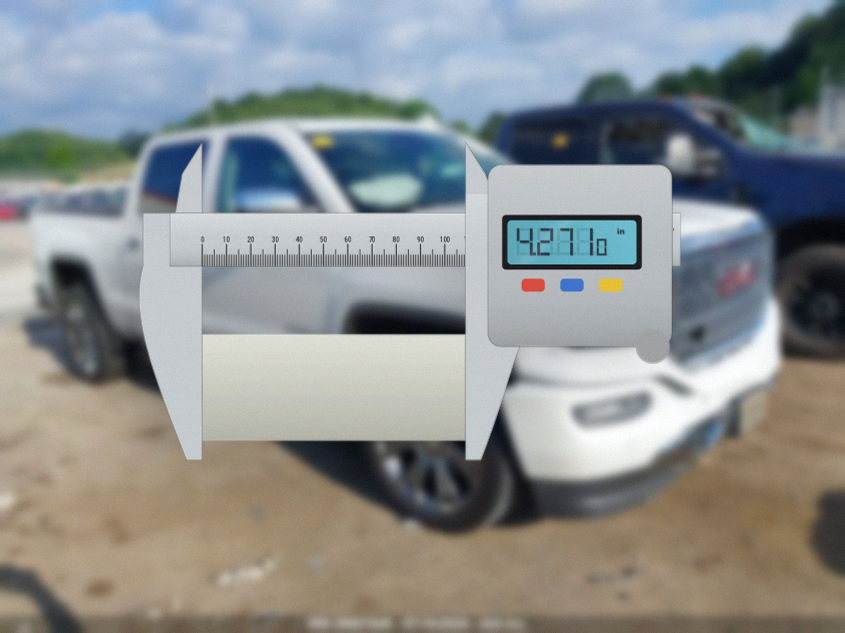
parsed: 4.2710 in
